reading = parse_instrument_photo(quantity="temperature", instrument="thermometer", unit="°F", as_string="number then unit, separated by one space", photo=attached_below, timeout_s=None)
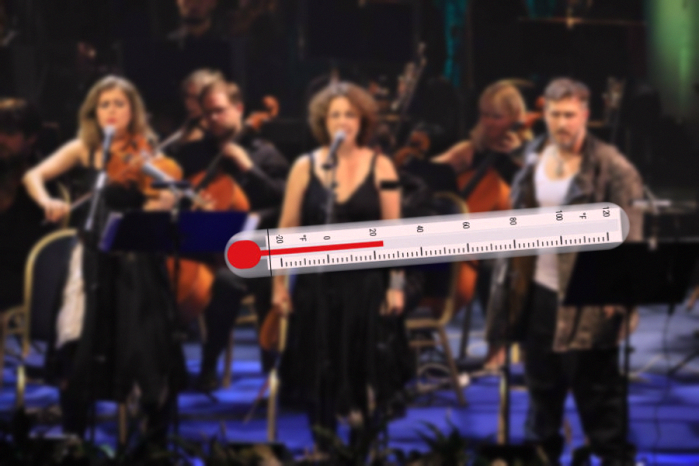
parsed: 24 °F
